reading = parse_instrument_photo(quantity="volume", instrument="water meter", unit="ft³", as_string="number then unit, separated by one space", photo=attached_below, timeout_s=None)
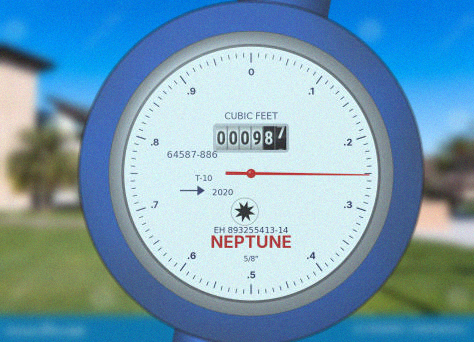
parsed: 987.25 ft³
